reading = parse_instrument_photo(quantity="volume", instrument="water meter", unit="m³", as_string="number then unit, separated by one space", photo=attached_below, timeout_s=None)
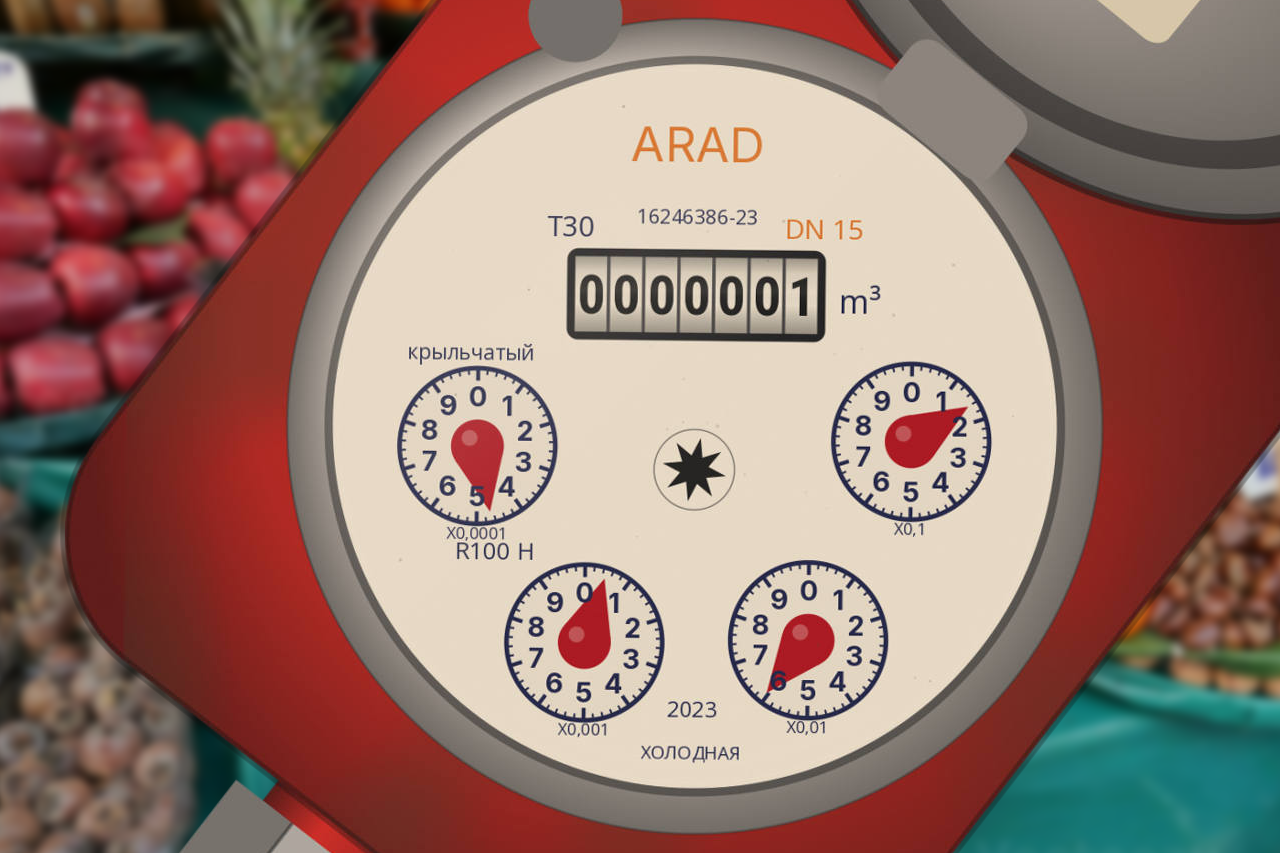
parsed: 1.1604 m³
